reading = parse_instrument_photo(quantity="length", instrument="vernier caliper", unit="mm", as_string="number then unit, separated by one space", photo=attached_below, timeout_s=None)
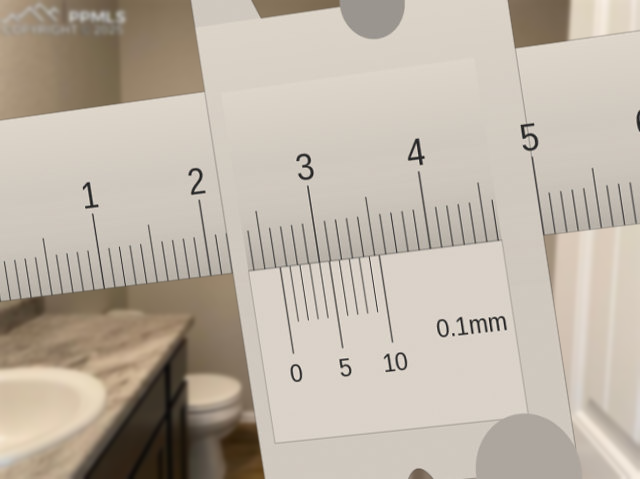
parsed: 26.4 mm
